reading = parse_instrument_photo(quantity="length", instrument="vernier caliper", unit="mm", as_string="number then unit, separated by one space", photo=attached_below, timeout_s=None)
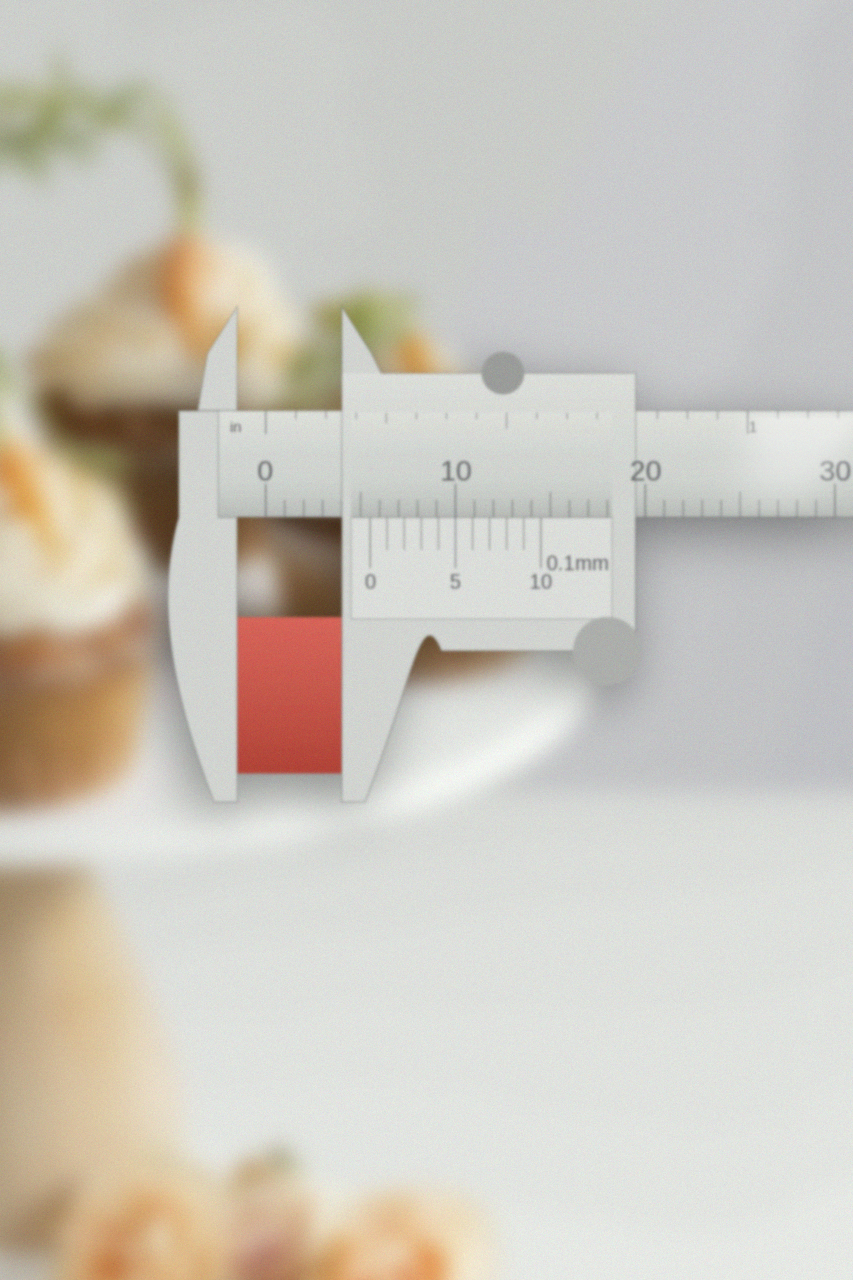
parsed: 5.5 mm
